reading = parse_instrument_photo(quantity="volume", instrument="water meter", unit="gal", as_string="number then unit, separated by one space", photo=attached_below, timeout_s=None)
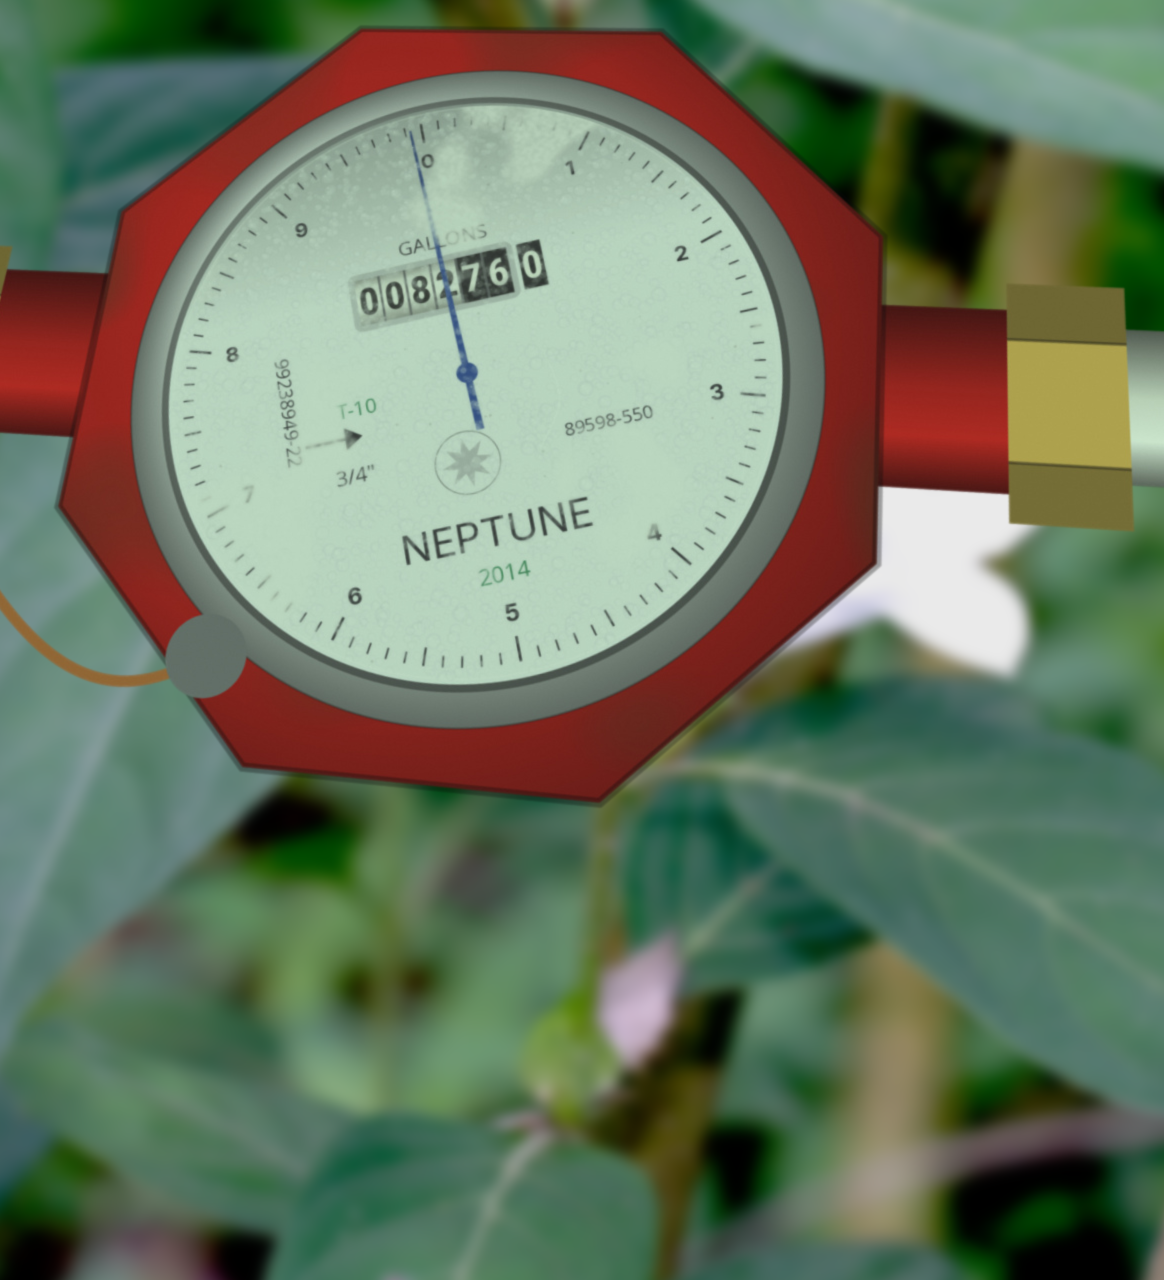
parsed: 82759.9 gal
